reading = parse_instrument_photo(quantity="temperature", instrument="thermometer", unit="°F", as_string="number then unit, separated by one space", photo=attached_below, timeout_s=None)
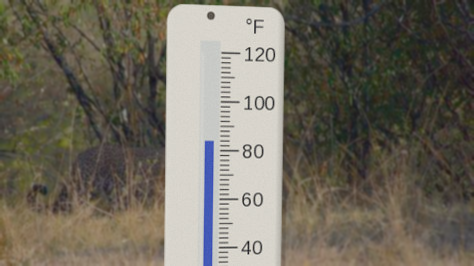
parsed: 84 °F
